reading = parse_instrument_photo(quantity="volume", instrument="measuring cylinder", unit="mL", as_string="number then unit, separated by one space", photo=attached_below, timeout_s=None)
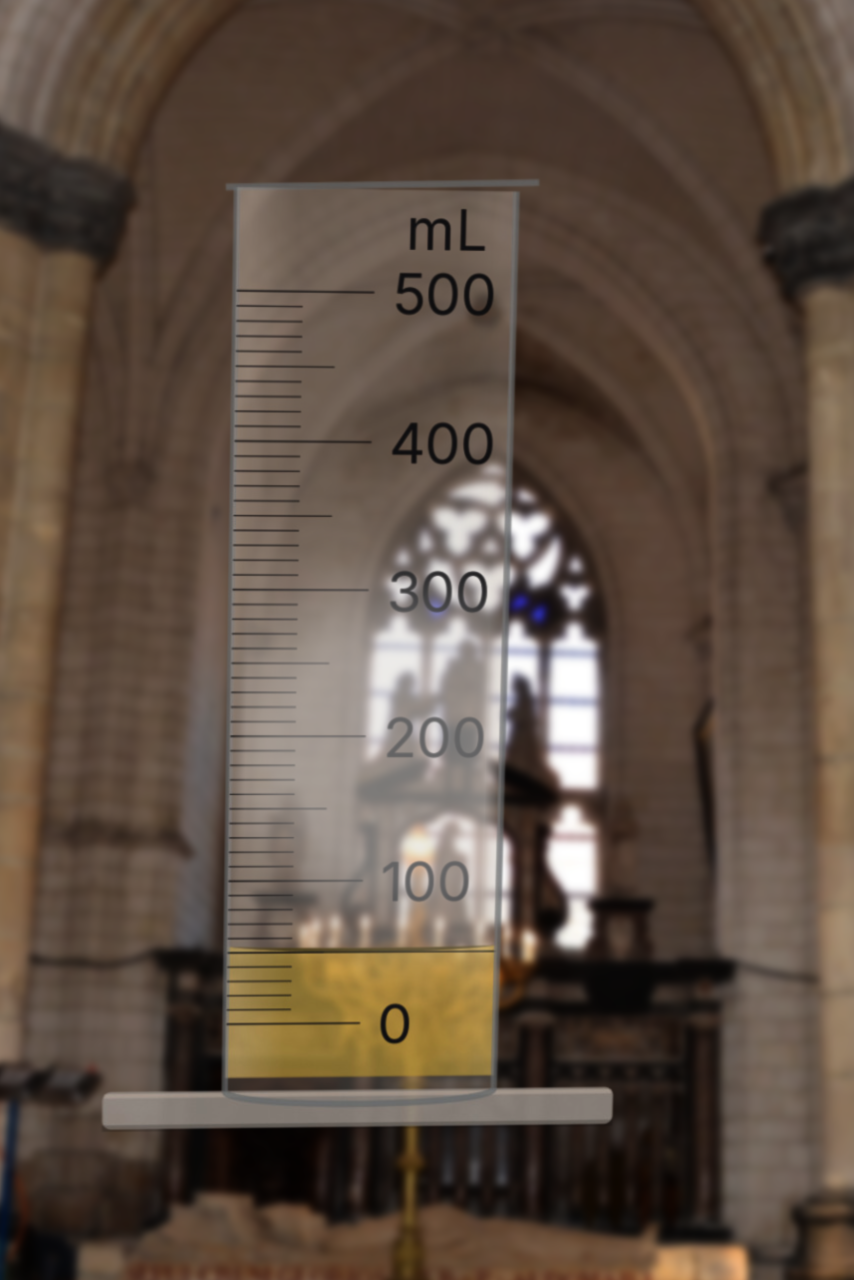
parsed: 50 mL
